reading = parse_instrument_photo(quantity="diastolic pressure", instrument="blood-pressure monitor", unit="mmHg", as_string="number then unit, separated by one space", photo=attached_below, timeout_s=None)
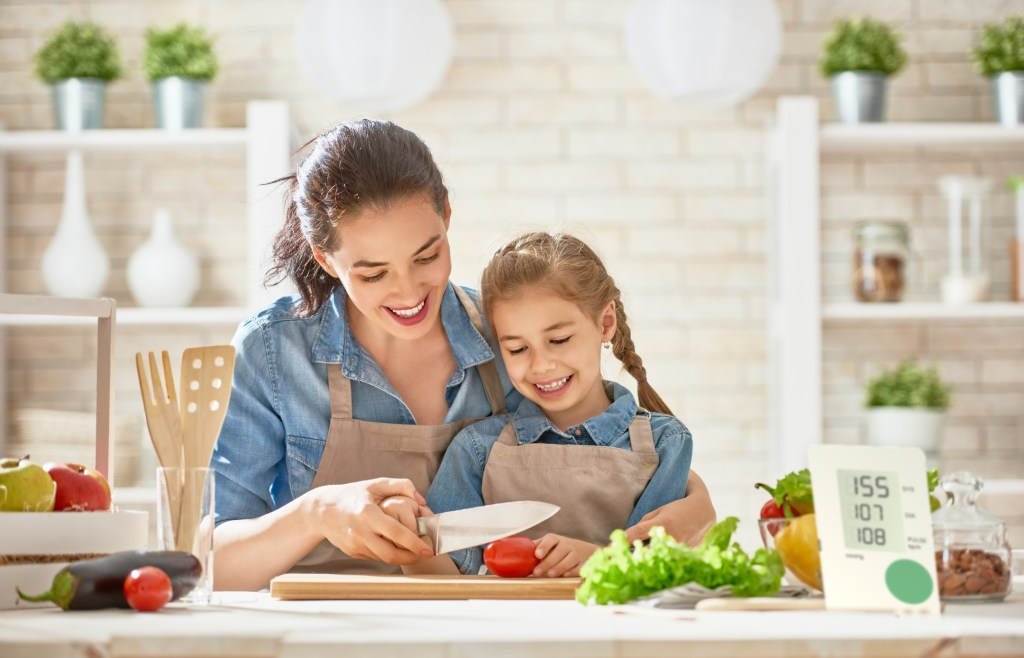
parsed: 107 mmHg
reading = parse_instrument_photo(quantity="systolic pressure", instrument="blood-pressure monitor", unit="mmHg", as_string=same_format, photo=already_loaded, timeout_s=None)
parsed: 155 mmHg
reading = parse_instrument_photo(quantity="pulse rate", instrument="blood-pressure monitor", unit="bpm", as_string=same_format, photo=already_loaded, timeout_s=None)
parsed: 108 bpm
